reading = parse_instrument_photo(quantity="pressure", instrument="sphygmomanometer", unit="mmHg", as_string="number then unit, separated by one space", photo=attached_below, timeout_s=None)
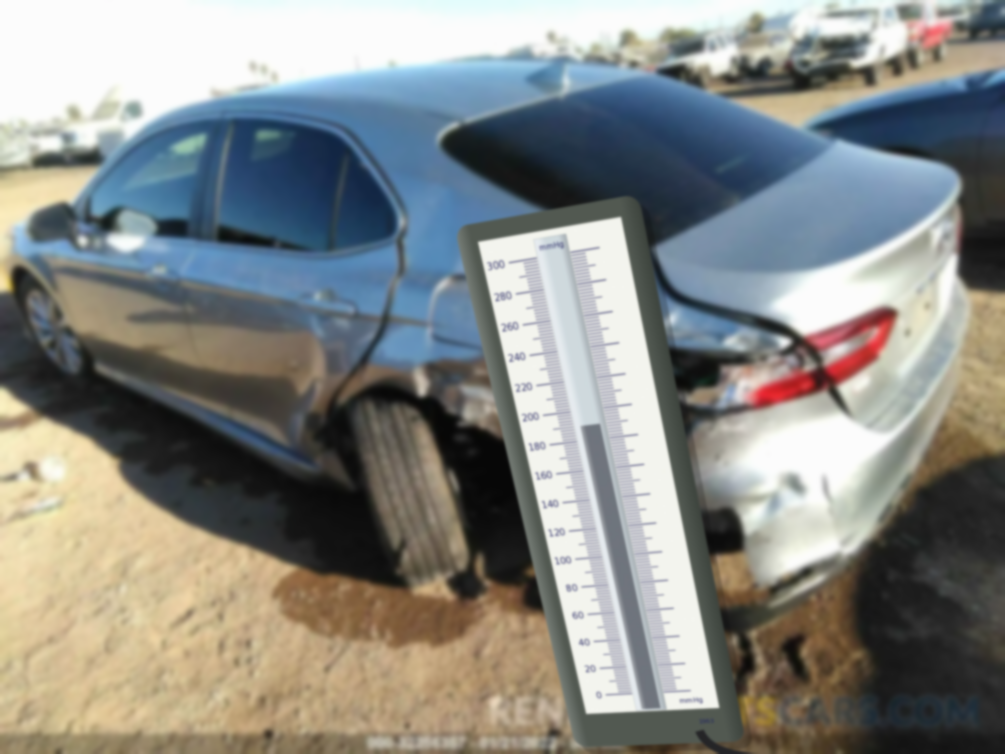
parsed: 190 mmHg
